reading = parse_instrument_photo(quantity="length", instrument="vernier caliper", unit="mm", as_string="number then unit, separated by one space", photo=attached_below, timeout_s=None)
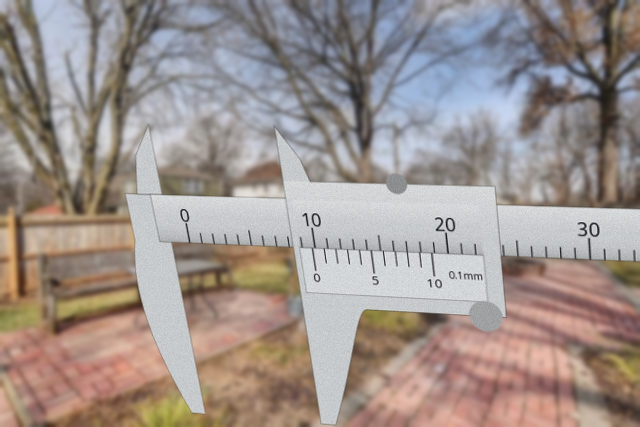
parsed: 9.8 mm
